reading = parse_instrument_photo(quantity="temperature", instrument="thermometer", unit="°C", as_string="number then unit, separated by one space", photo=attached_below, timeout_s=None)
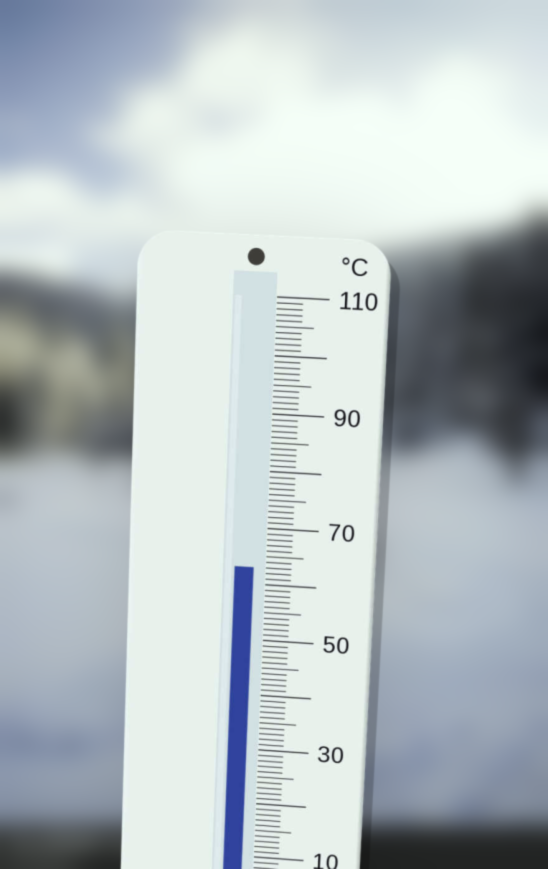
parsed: 63 °C
